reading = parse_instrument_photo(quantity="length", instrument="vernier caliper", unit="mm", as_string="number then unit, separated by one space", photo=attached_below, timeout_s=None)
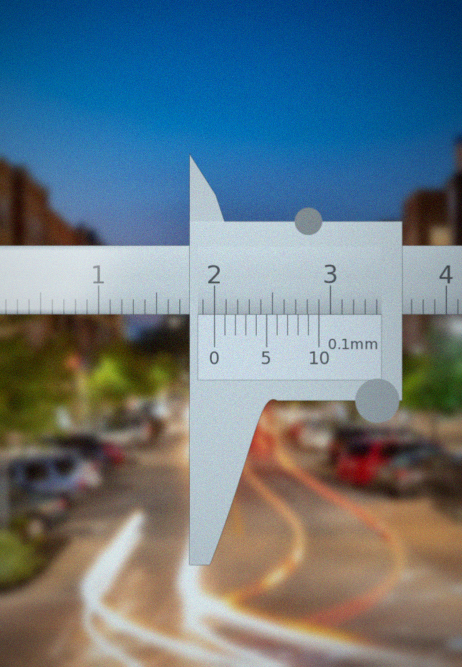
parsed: 20.0 mm
